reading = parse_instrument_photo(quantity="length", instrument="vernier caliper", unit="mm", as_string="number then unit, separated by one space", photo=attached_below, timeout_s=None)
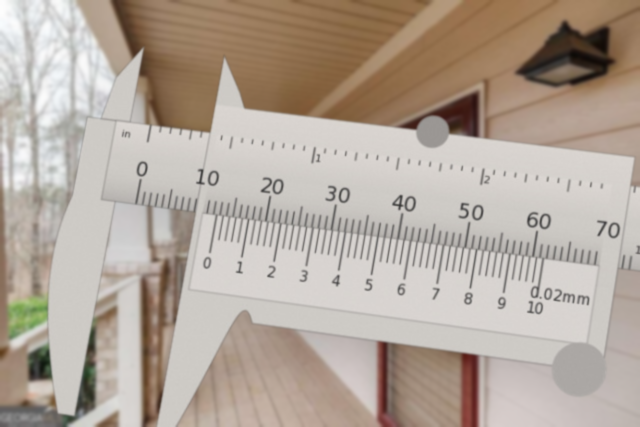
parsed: 12.5 mm
